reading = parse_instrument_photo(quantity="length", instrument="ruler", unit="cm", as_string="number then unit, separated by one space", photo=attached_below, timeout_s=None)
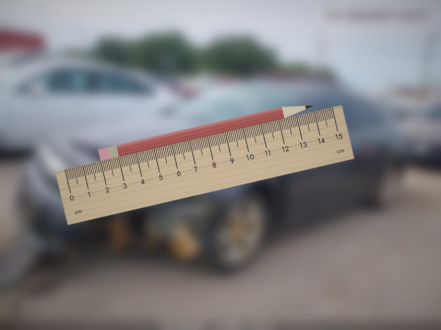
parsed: 12 cm
